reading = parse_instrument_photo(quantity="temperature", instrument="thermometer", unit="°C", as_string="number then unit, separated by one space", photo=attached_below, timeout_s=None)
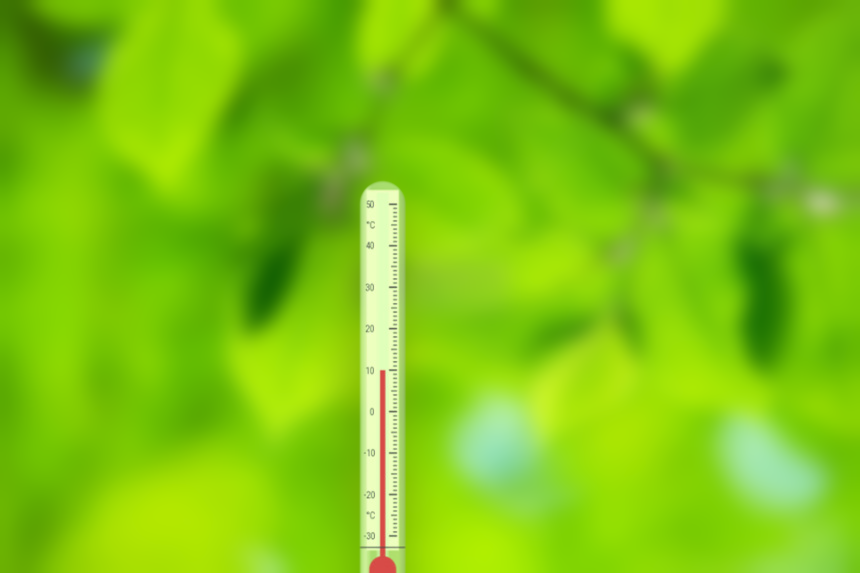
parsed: 10 °C
